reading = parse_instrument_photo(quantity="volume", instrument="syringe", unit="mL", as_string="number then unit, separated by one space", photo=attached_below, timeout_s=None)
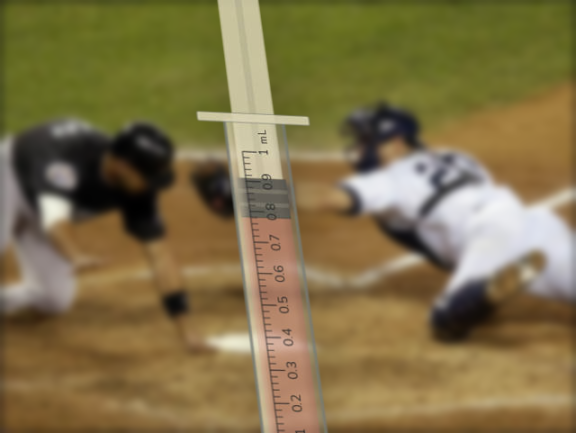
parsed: 0.78 mL
